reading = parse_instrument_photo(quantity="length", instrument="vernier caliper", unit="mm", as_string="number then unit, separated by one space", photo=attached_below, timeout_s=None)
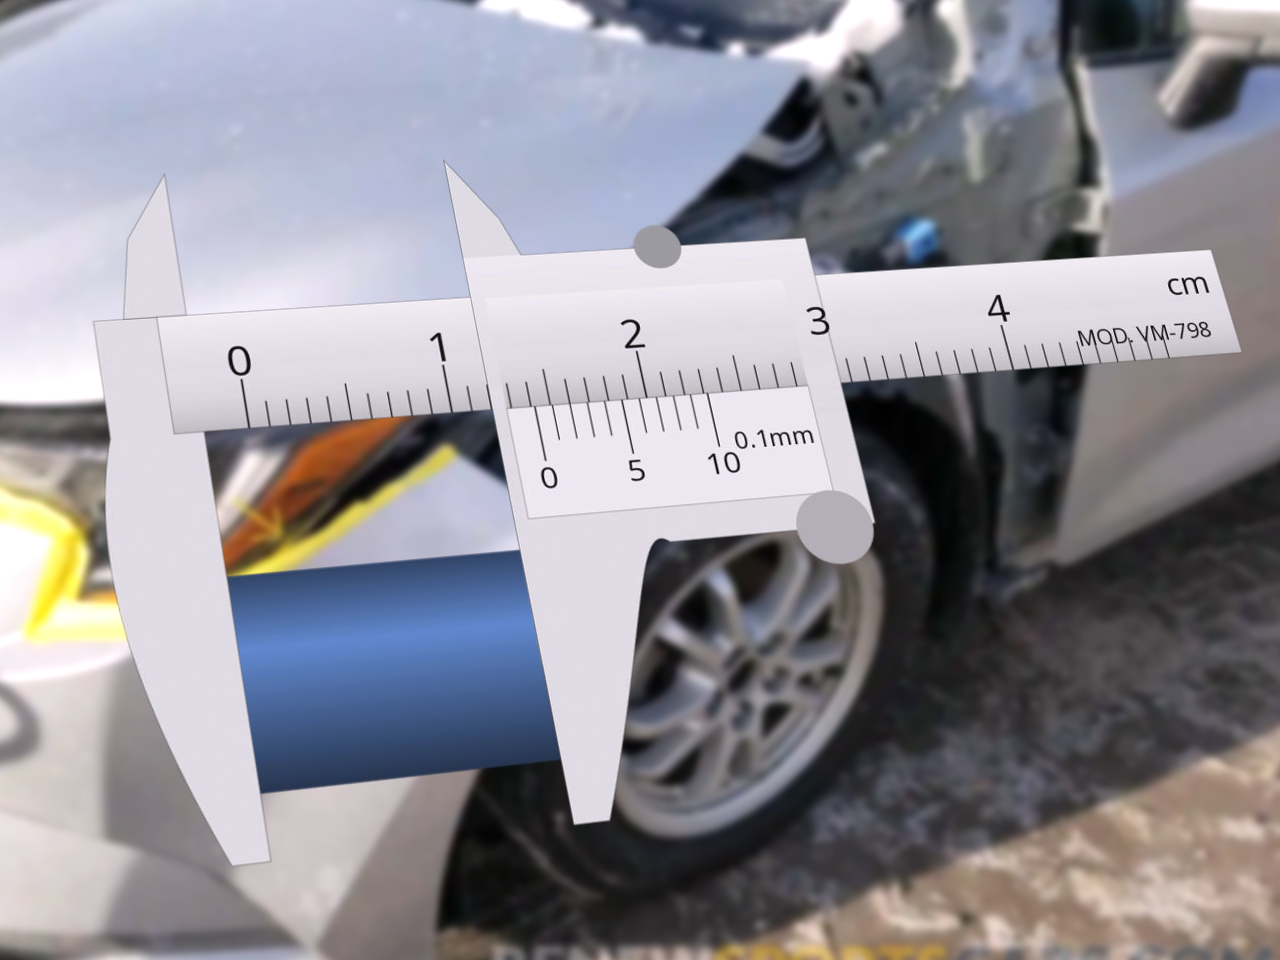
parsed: 14.2 mm
